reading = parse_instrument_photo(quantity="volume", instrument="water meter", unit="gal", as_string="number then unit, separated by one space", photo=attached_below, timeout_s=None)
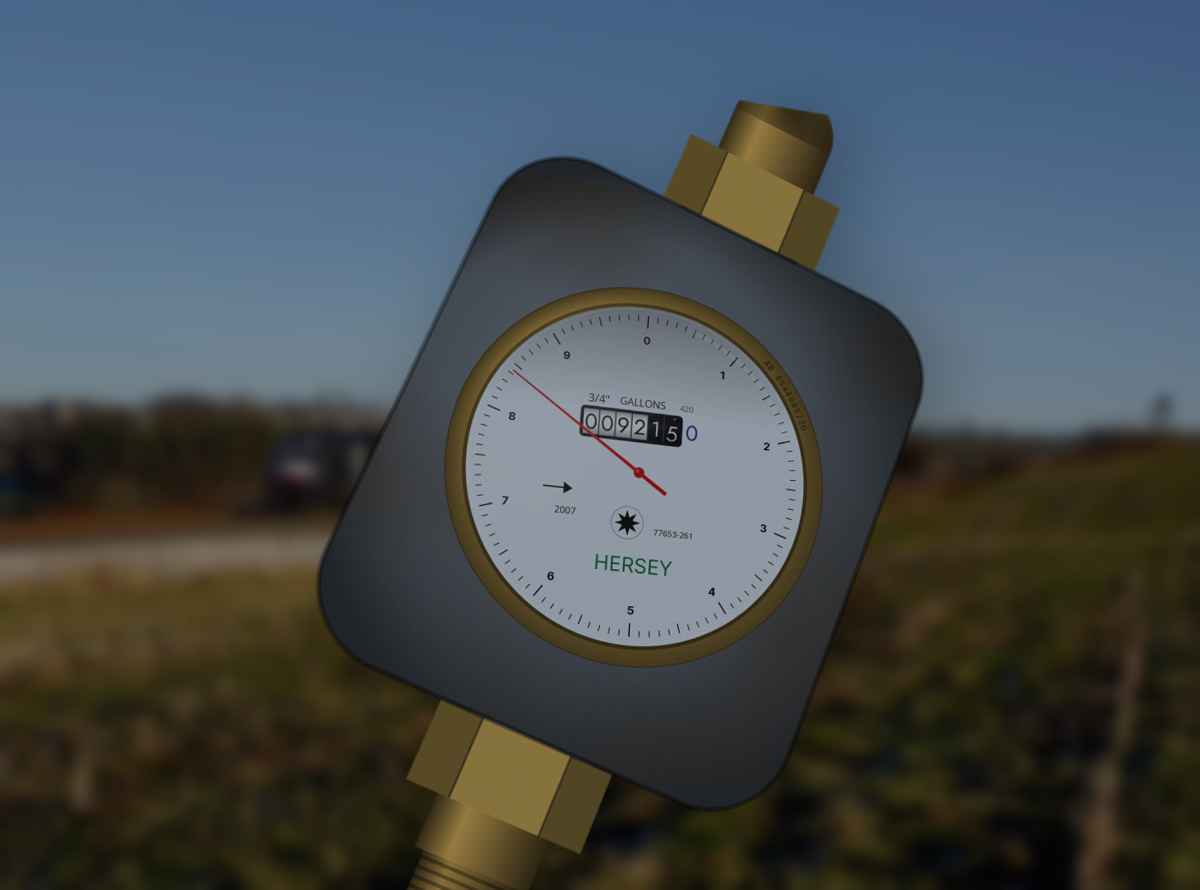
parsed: 92148.4 gal
